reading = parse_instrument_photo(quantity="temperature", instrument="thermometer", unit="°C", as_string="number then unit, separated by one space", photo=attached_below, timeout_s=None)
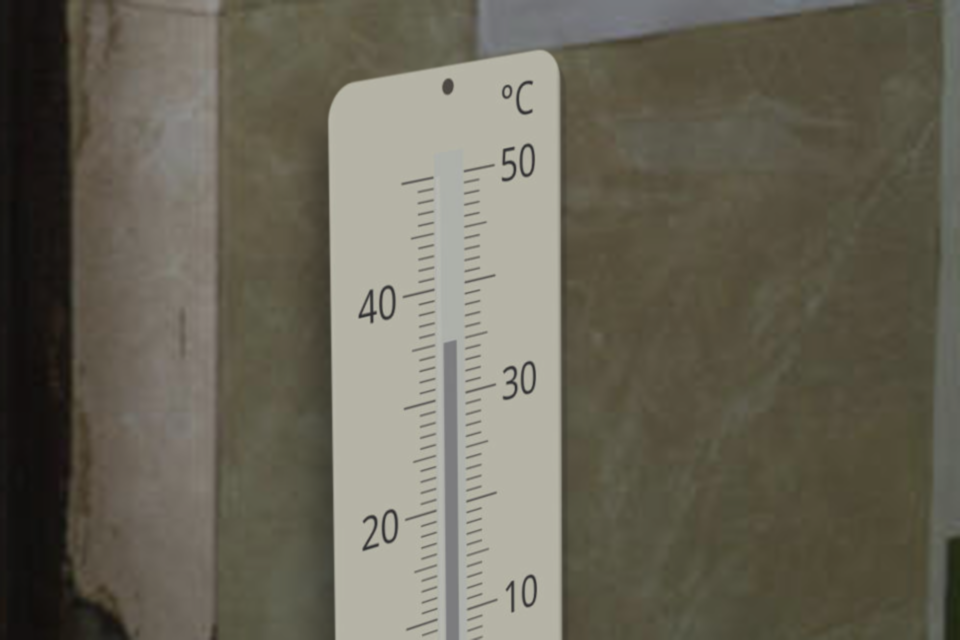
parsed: 35 °C
